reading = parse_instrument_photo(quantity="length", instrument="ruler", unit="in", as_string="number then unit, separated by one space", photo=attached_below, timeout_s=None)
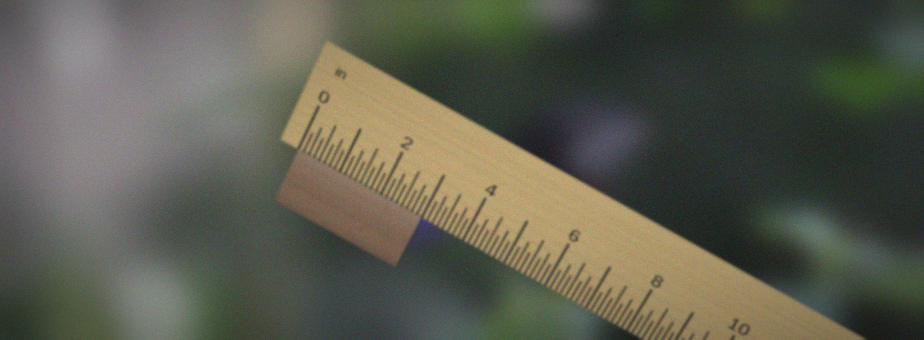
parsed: 3 in
